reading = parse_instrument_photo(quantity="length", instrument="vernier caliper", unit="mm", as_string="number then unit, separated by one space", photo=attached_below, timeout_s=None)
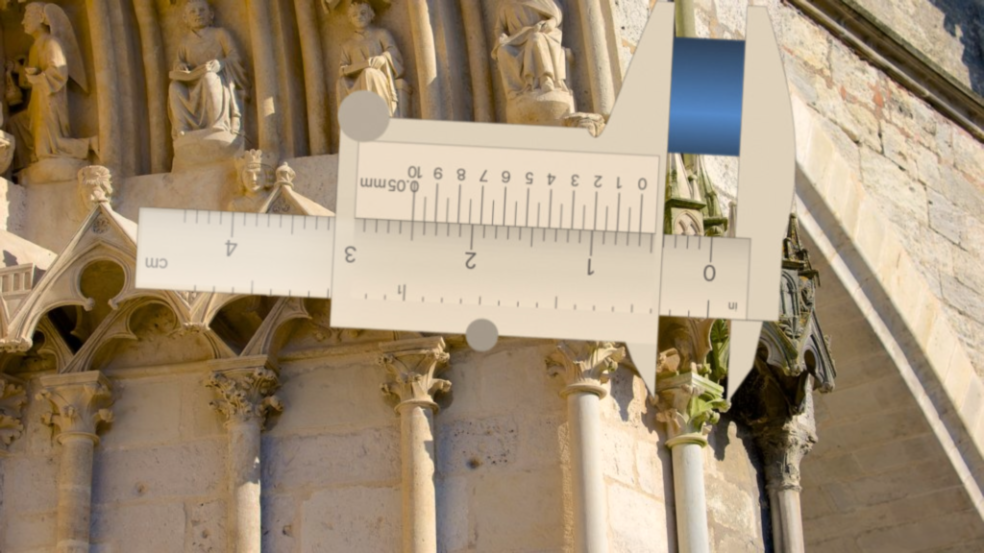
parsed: 6.0 mm
